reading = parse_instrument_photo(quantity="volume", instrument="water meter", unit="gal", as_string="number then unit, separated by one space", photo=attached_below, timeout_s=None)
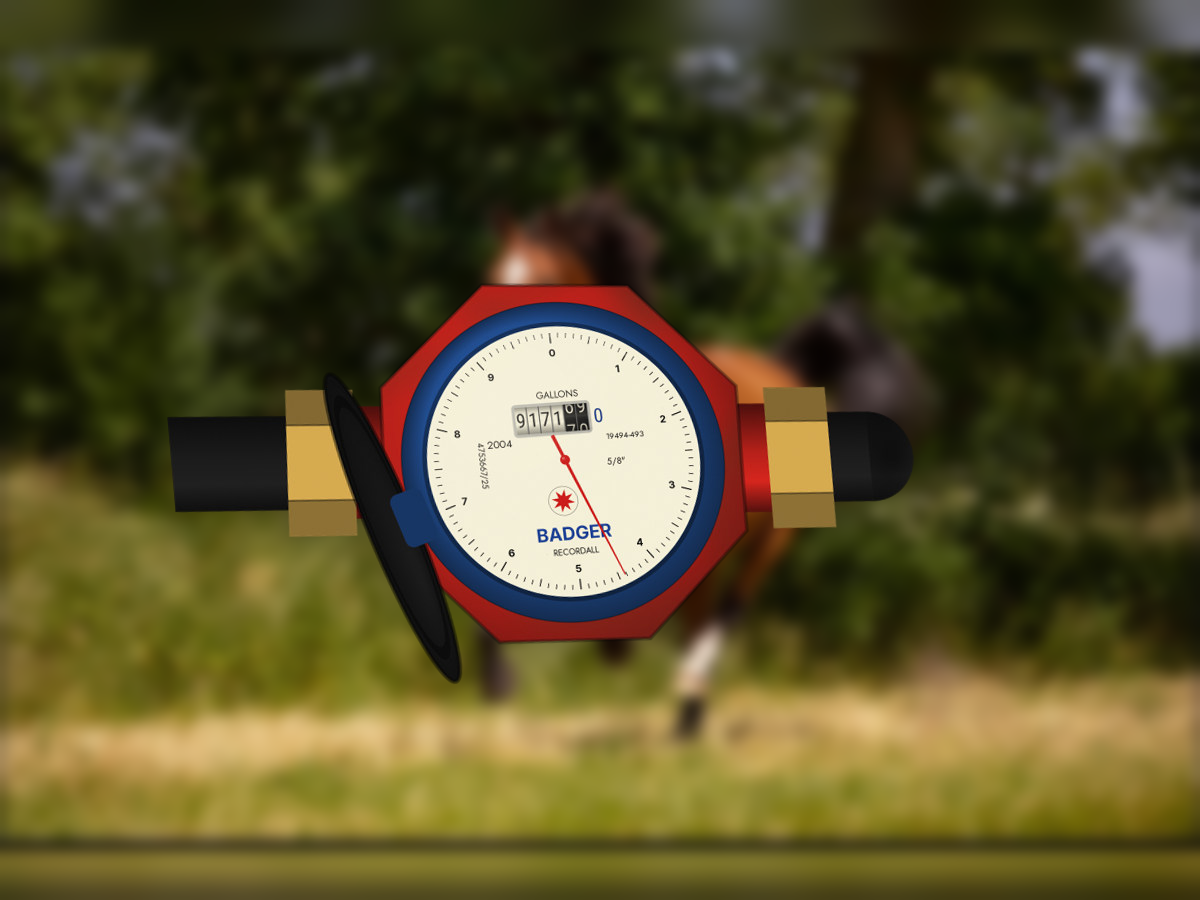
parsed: 9171694.4 gal
